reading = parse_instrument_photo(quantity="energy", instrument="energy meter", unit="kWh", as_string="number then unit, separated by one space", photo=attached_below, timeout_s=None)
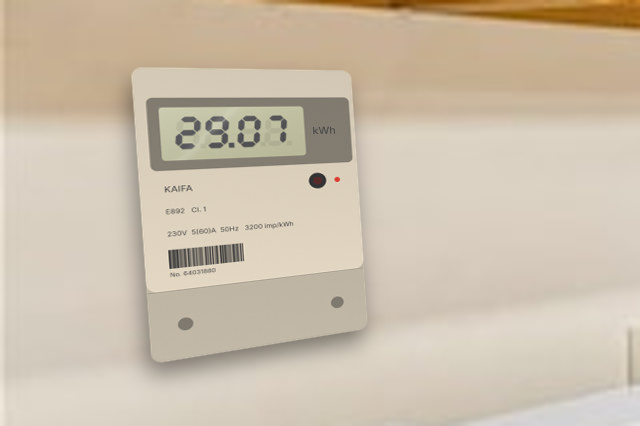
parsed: 29.07 kWh
